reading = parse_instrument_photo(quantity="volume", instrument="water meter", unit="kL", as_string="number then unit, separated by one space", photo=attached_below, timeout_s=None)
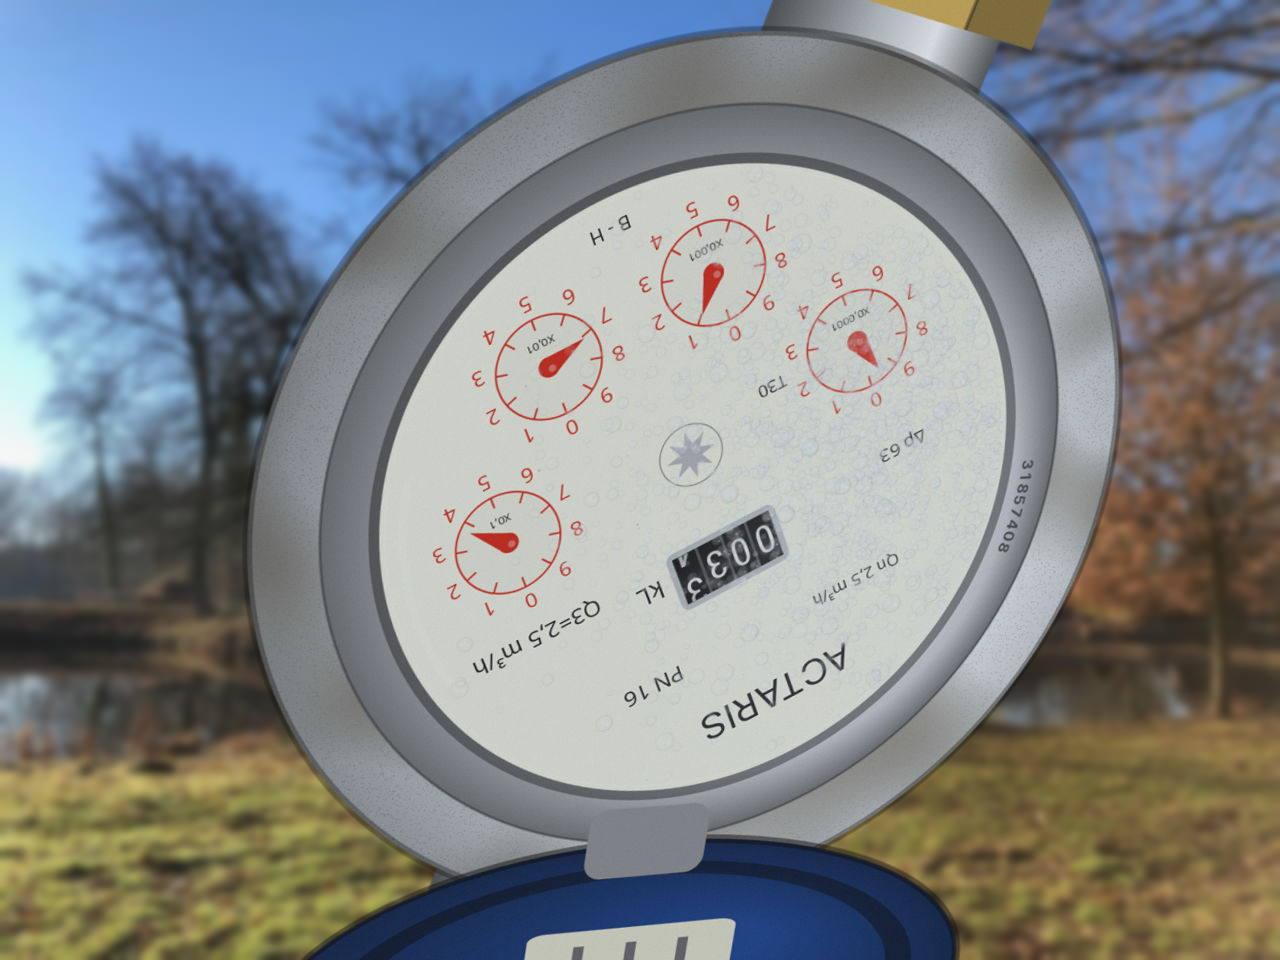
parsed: 33.3709 kL
